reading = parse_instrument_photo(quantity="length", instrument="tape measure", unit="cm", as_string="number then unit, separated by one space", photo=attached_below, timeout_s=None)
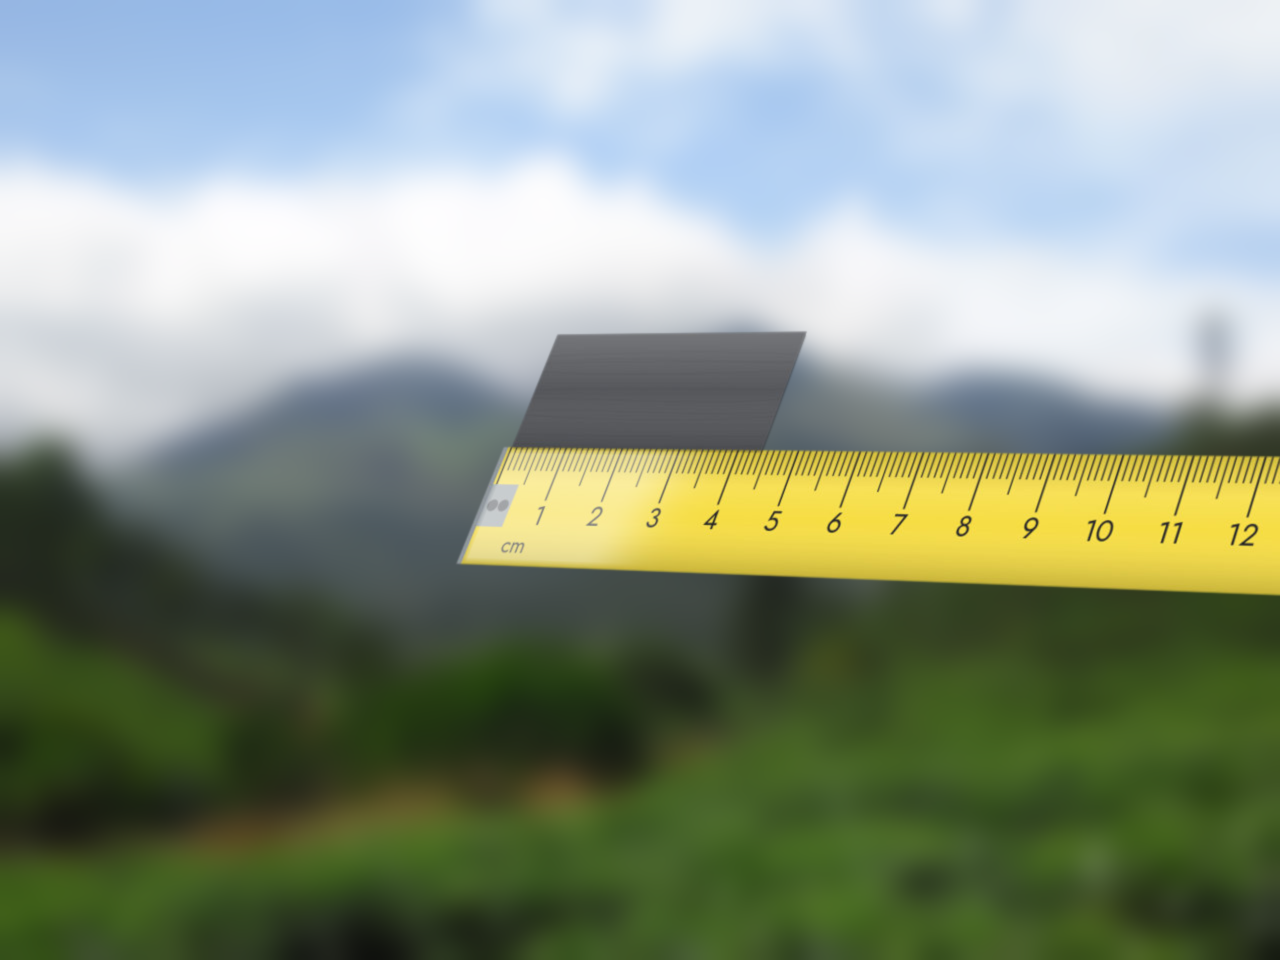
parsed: 4.4 cm
